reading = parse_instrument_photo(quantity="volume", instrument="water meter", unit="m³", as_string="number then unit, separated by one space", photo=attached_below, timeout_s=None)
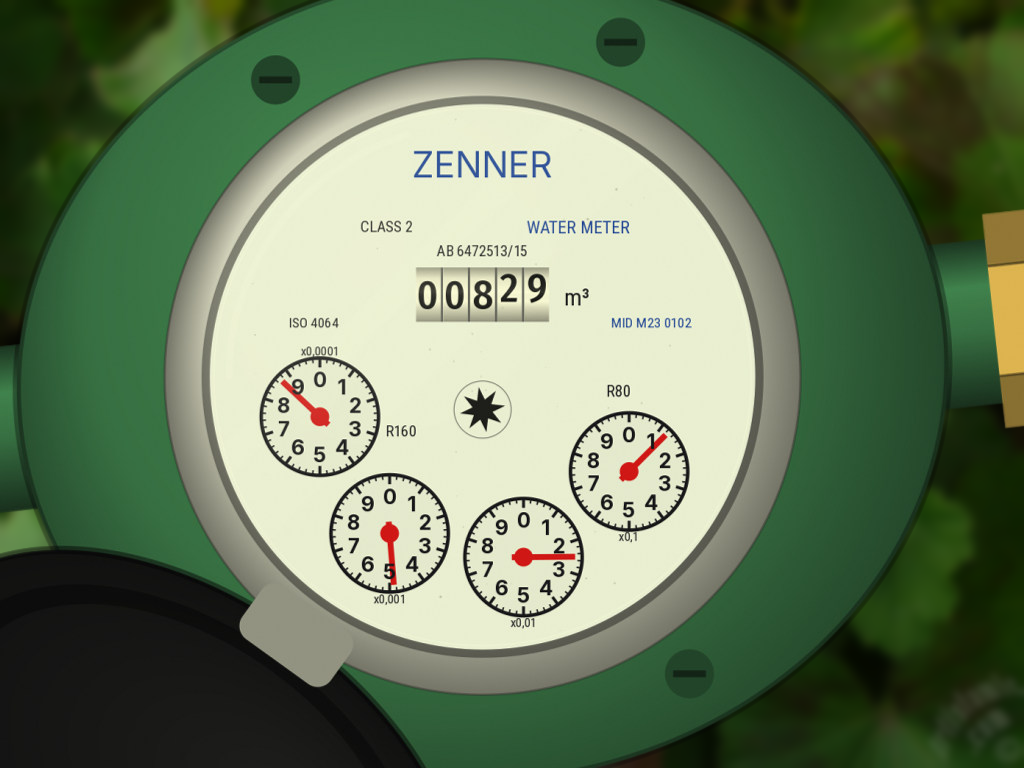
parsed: 829.1248 m³
